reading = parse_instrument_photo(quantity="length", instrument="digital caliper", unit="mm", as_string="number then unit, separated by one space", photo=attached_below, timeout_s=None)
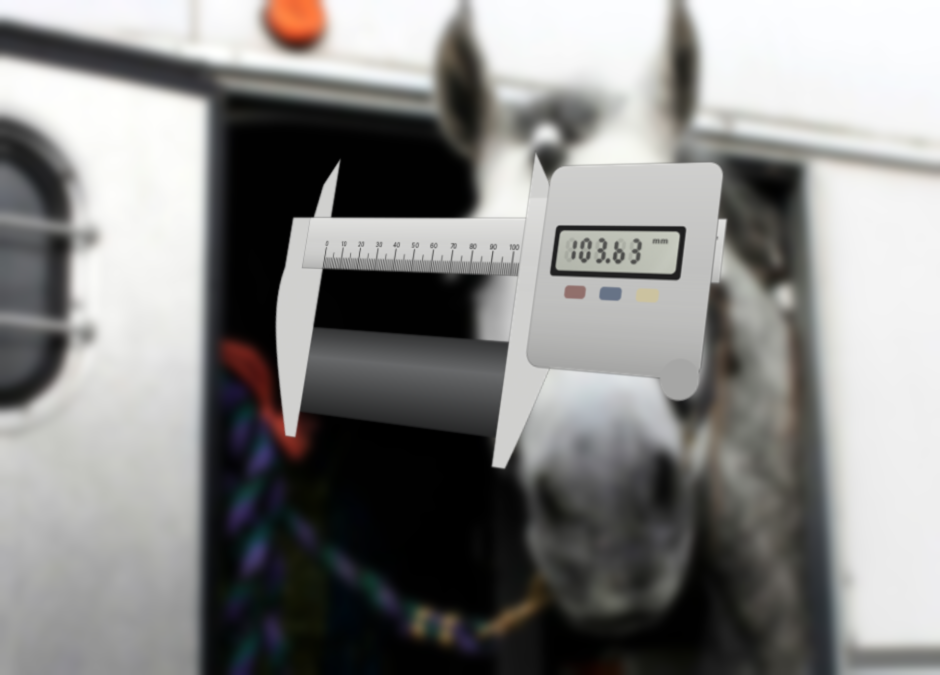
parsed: 103.63 mm
